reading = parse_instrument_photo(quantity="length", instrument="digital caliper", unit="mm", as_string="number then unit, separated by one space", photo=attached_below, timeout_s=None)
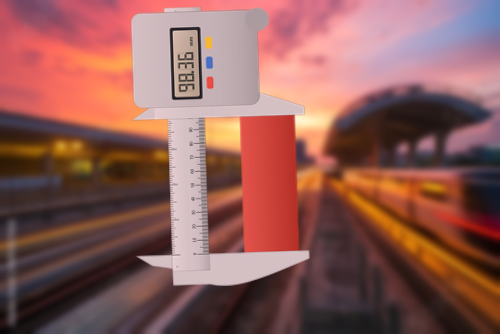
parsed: 98.36 mm
